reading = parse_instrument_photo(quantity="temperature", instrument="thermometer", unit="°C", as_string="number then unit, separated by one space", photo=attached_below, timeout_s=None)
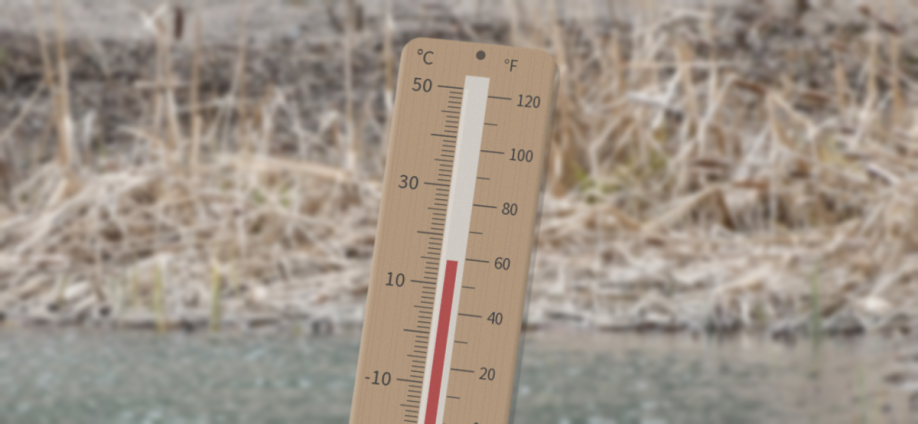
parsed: 15 °C
